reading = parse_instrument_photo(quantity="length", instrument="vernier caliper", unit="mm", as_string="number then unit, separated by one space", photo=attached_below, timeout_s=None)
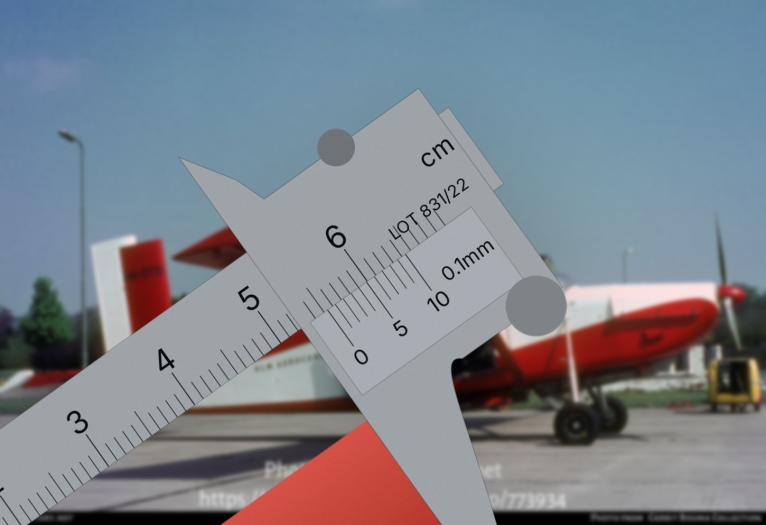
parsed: 55.4 mm
